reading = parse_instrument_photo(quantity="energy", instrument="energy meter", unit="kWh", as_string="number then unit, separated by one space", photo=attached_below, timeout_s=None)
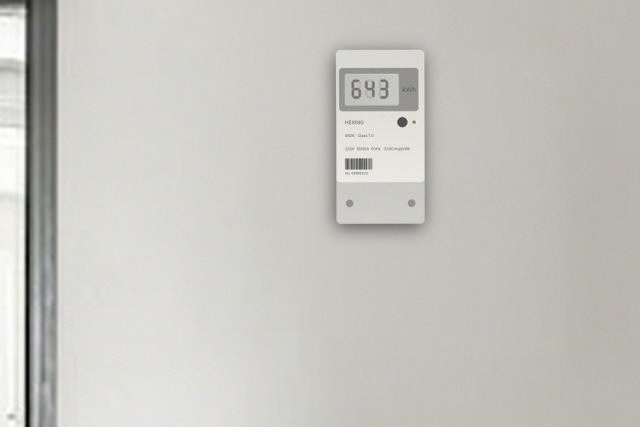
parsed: 643 kWh
